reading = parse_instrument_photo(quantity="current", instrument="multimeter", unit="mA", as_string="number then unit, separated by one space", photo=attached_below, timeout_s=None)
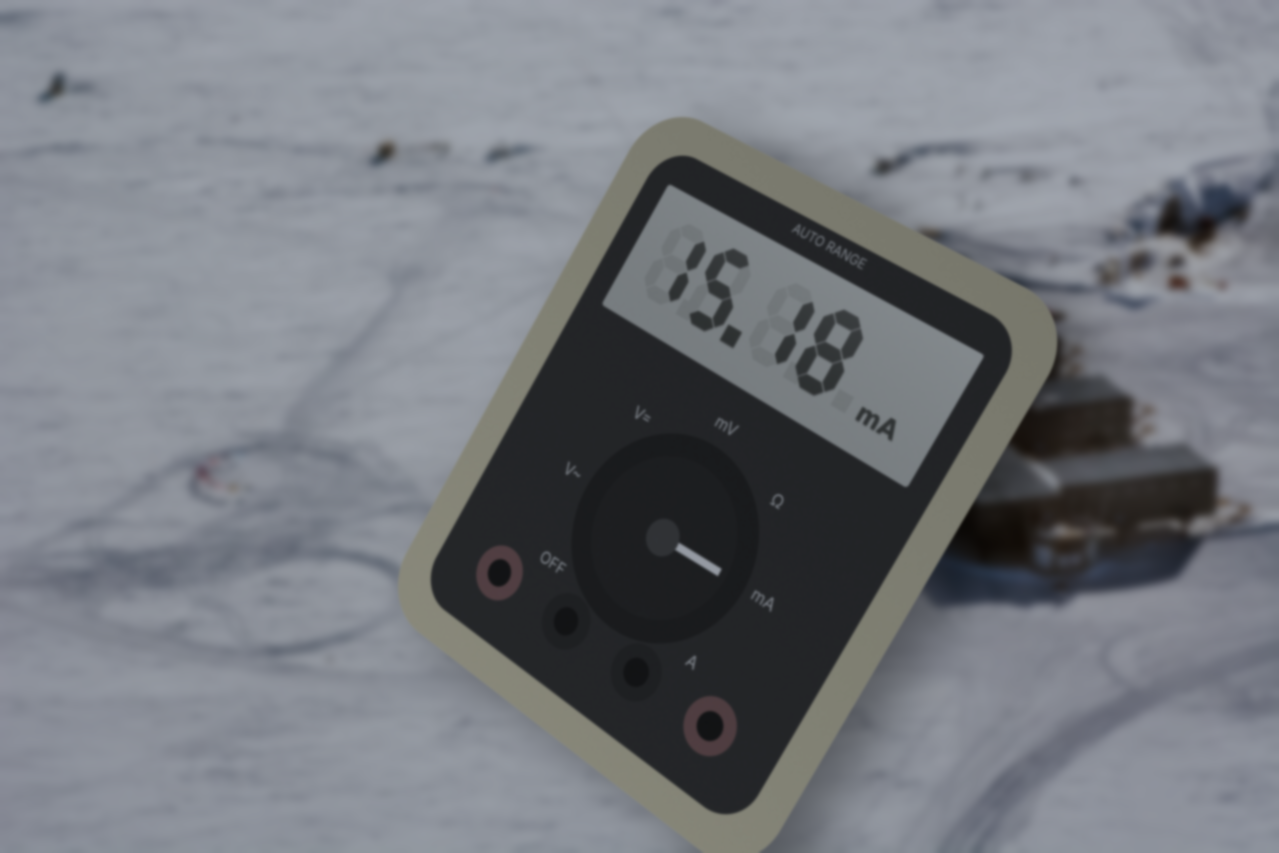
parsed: 15.18 mA
